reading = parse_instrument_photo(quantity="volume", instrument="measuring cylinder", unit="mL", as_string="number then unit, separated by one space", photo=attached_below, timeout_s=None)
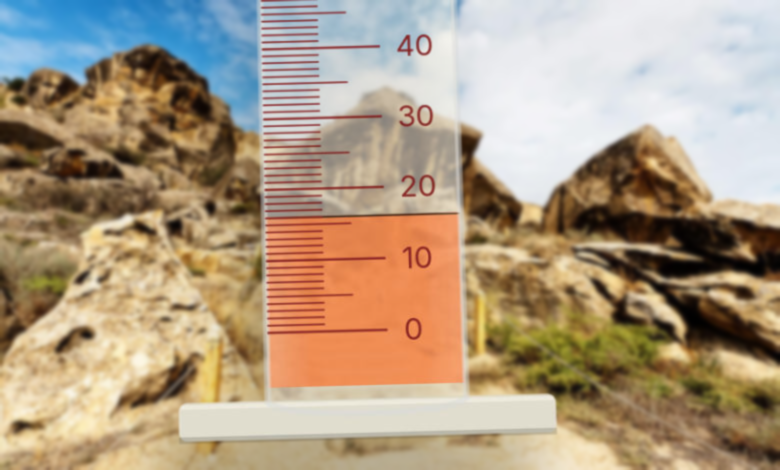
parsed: 16 mL
